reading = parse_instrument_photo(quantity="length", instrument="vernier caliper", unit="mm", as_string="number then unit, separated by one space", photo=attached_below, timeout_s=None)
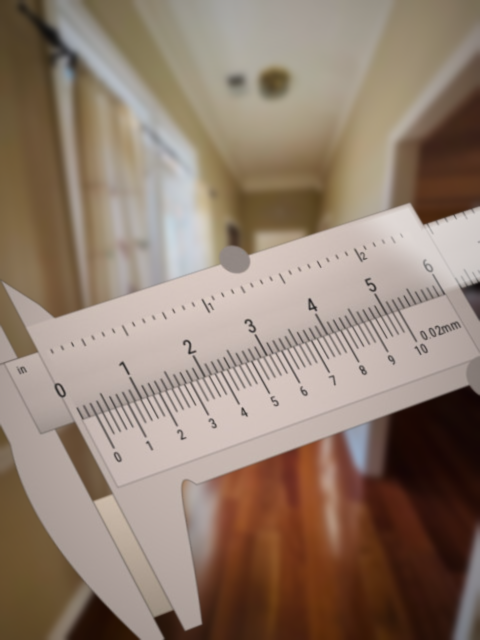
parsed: 3.0 mm
